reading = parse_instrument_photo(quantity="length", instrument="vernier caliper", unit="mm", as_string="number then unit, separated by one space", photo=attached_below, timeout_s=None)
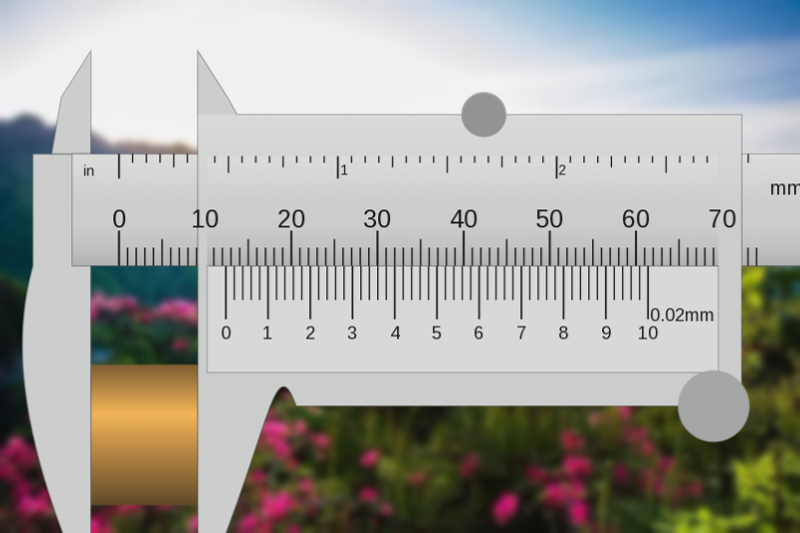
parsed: 12.4 mm
